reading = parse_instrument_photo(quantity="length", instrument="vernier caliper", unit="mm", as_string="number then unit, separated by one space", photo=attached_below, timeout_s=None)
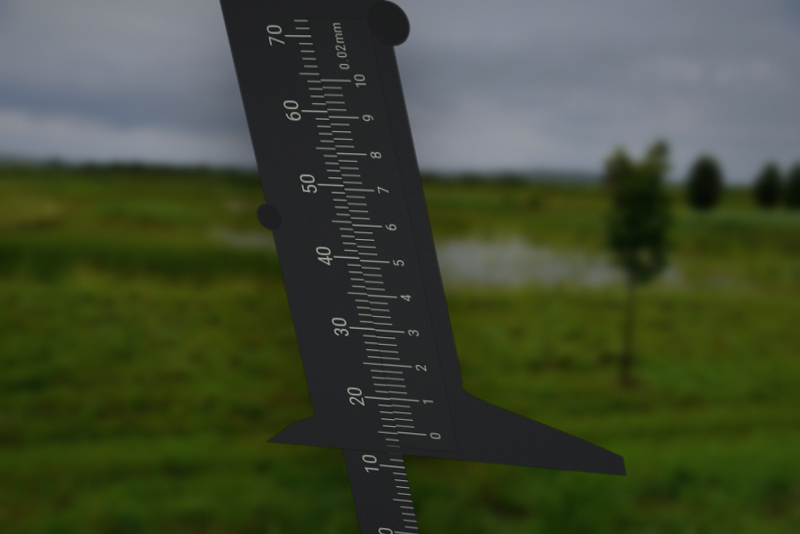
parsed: 15.2 mm
